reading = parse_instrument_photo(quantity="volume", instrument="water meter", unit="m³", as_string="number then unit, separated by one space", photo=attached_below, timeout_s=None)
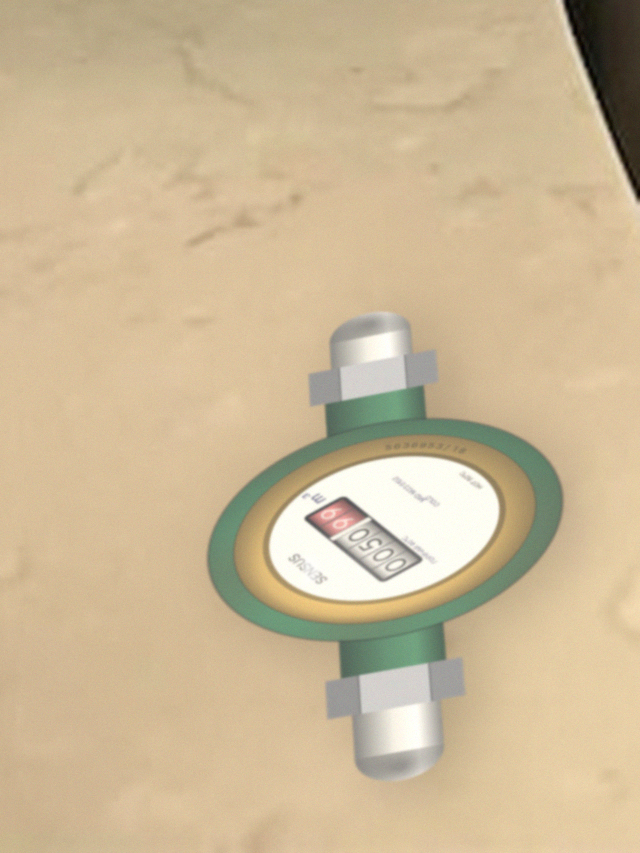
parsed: 50.99 m³
